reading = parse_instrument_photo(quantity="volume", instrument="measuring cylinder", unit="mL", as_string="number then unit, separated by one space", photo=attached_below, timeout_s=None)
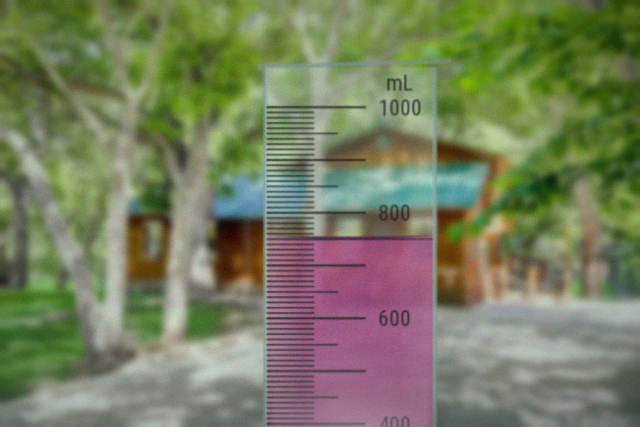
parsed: 750 mL
